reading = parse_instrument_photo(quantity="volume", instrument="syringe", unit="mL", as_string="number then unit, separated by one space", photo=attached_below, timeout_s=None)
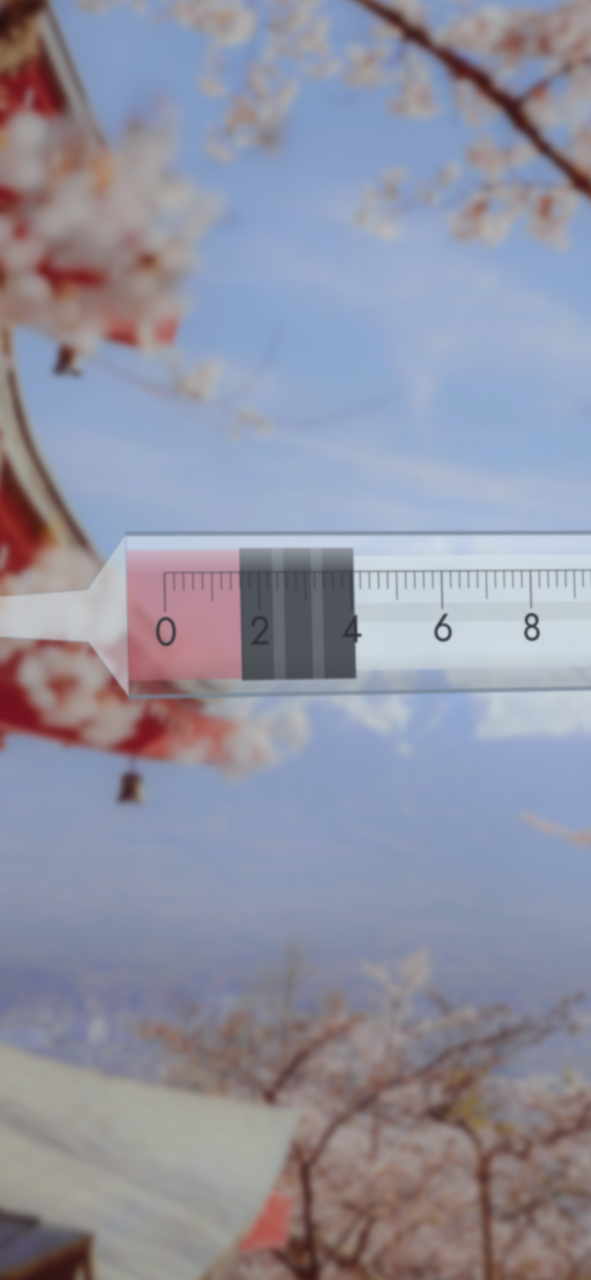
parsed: 1.6 mL
